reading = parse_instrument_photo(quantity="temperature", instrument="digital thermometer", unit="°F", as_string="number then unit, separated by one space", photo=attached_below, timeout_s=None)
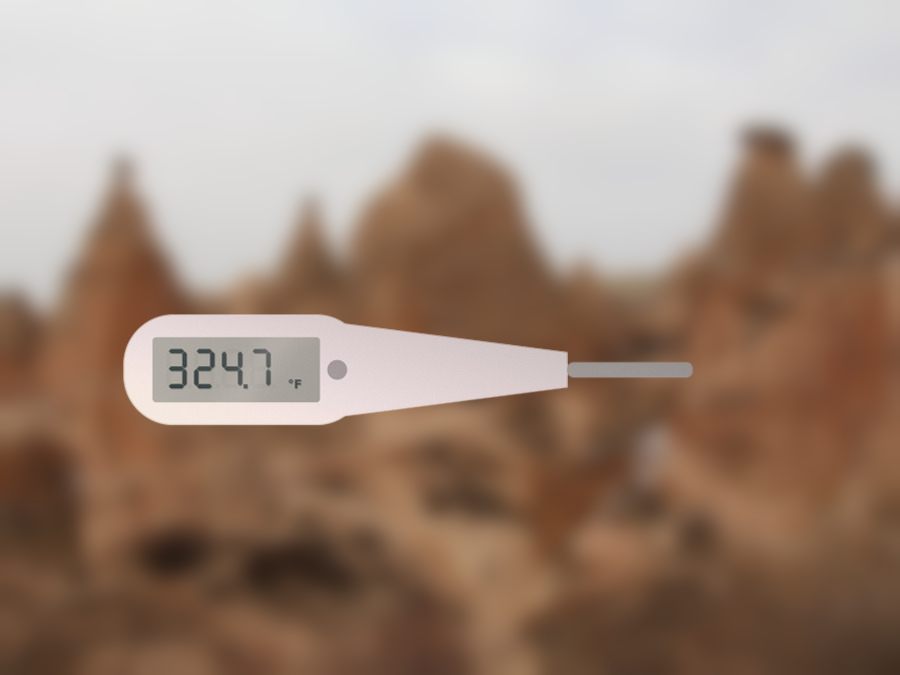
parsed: 324.7 °F
